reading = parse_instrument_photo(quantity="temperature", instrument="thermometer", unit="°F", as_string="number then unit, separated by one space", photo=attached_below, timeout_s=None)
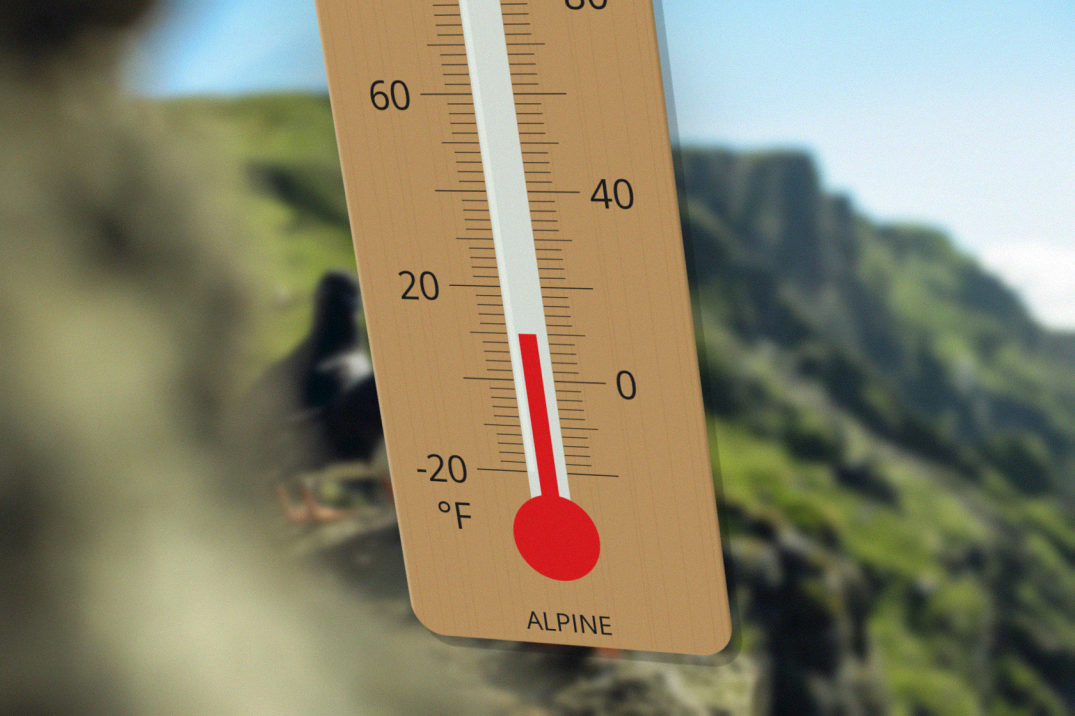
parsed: 10 °F
